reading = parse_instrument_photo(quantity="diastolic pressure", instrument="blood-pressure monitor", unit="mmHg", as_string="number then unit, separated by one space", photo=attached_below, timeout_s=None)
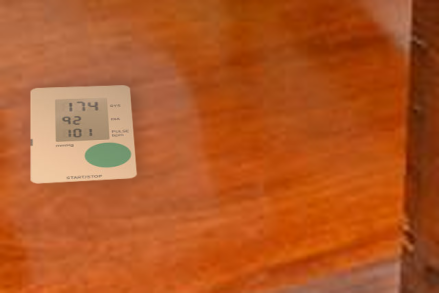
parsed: 92 mmHg
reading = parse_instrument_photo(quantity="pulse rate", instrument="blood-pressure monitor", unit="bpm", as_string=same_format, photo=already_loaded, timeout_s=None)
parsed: 101 bpm
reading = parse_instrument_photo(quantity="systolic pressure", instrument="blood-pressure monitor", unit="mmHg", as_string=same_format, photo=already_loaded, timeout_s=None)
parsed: 174 mmHg
